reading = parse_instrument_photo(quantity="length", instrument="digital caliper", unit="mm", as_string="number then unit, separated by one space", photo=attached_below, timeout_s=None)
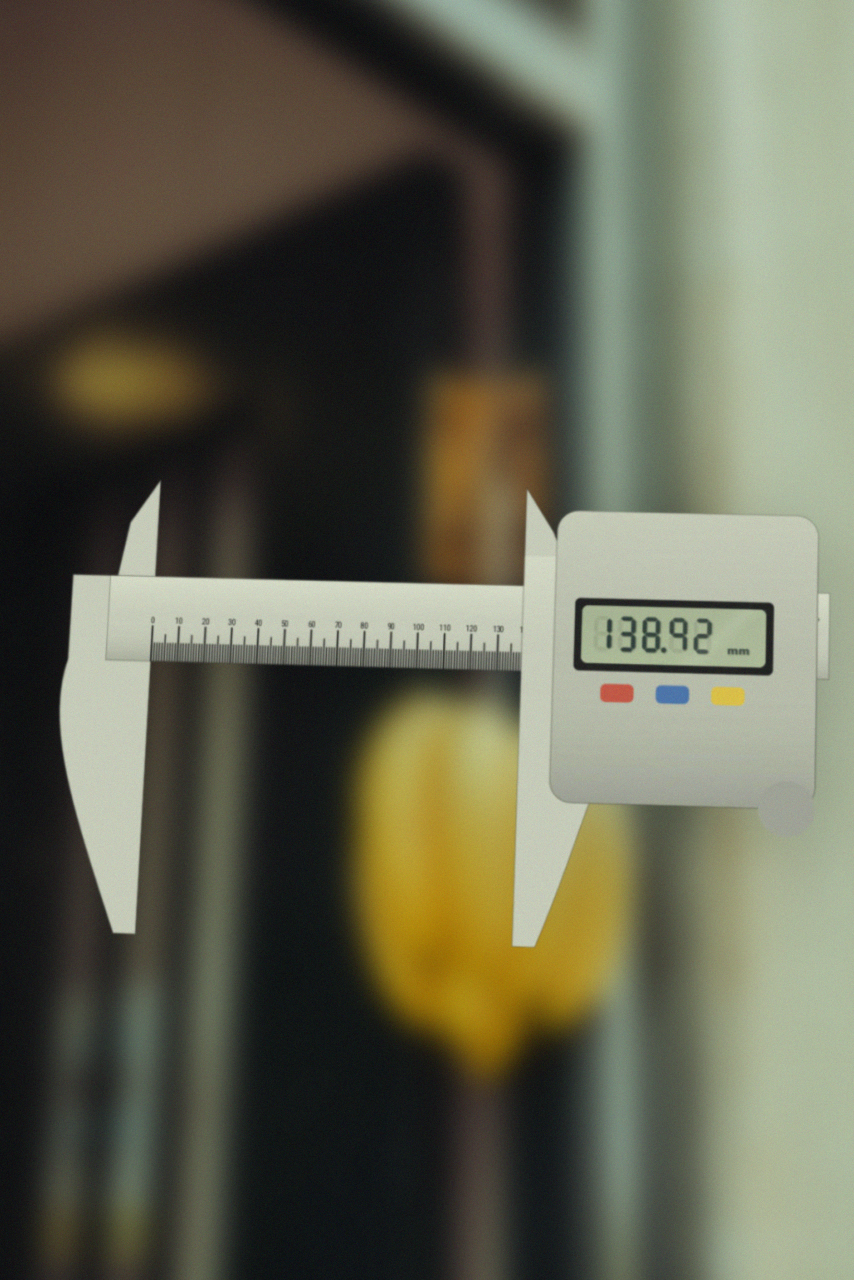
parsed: 138.92 mm
